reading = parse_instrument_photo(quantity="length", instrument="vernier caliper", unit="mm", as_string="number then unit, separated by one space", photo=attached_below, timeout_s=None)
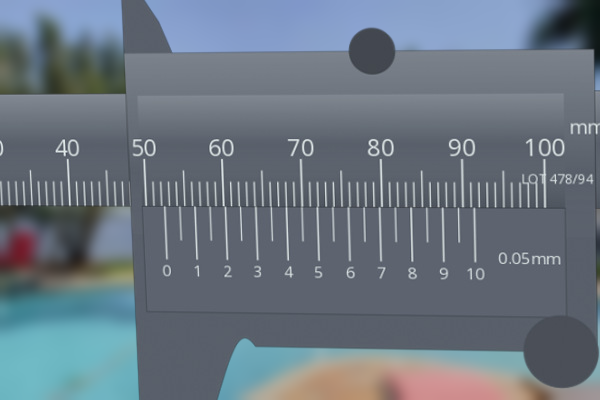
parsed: 52.4 mm
